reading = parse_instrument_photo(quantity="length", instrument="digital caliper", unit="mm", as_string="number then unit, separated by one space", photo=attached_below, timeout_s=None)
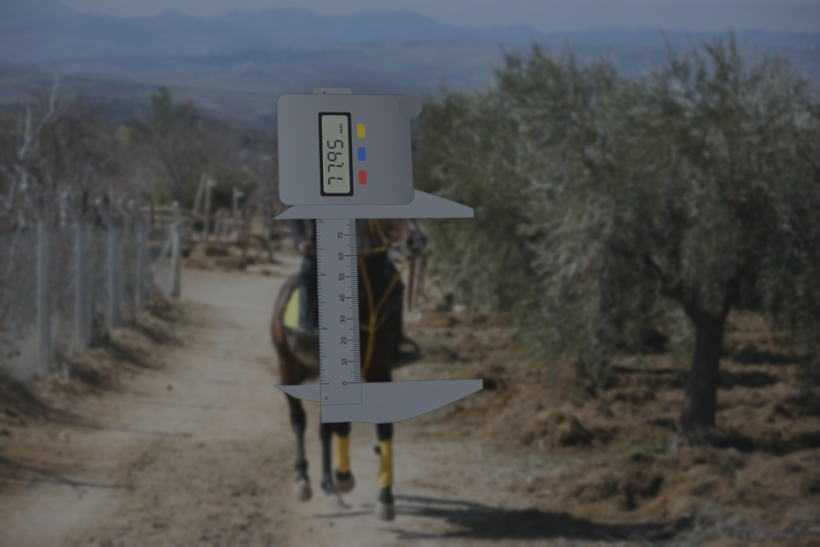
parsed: 77.95 mm
